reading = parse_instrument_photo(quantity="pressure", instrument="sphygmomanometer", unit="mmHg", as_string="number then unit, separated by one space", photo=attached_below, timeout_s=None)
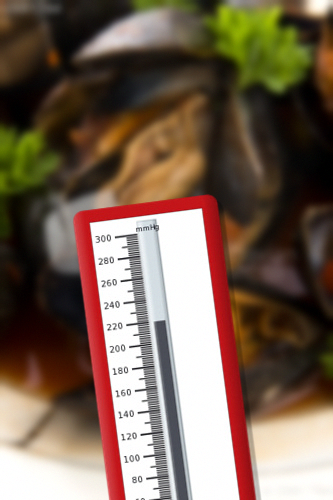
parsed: 220 mmHg
